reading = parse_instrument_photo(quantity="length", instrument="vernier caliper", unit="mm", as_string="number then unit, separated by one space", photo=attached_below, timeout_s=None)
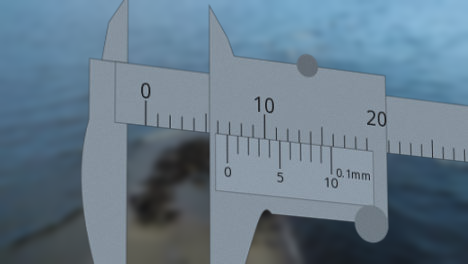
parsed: 6.8 mm
